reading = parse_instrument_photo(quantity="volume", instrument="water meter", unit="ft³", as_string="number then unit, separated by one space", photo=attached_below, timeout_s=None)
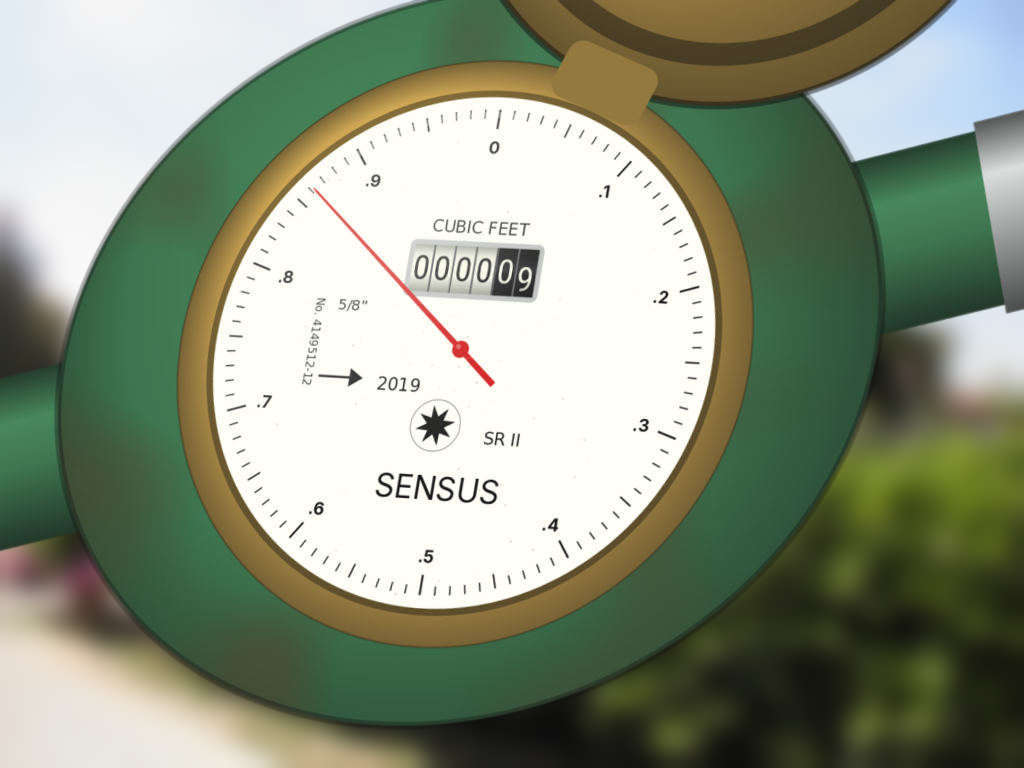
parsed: 8.86 ft³
